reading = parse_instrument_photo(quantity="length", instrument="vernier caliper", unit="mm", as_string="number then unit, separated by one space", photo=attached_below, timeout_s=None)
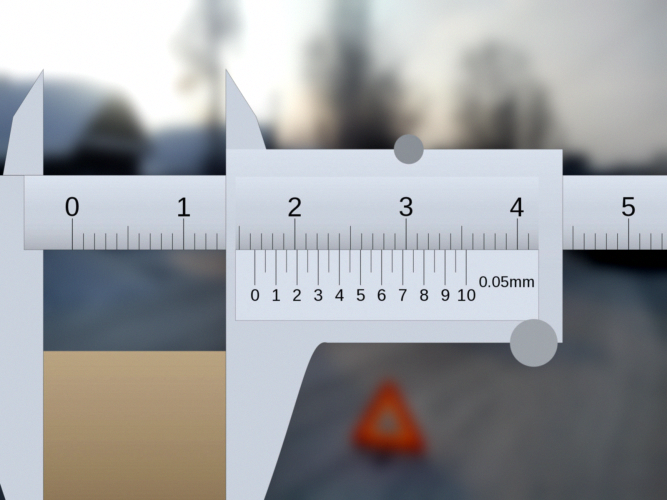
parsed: 16.4 mm
